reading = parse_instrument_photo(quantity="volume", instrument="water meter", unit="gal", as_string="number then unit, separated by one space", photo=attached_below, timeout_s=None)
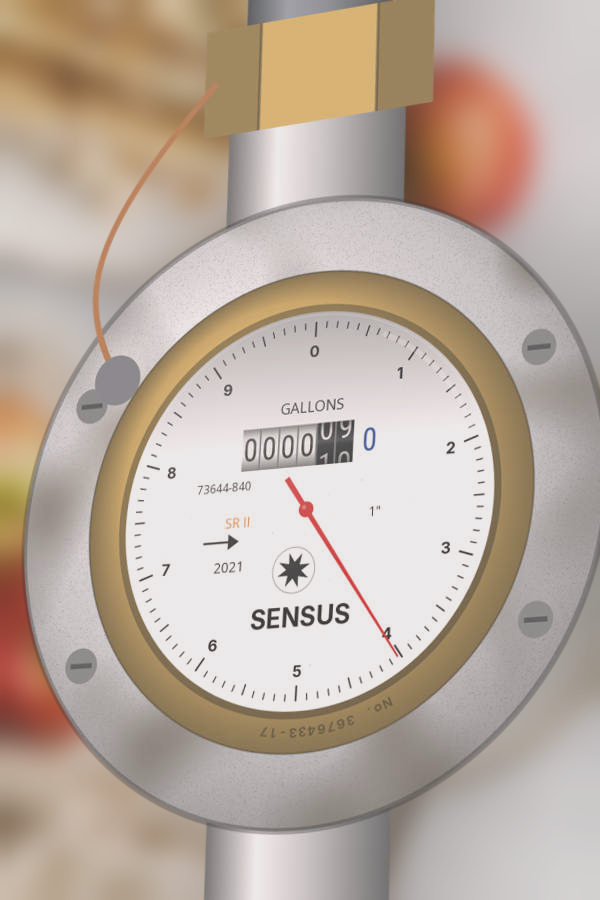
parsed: 94.0 gal
